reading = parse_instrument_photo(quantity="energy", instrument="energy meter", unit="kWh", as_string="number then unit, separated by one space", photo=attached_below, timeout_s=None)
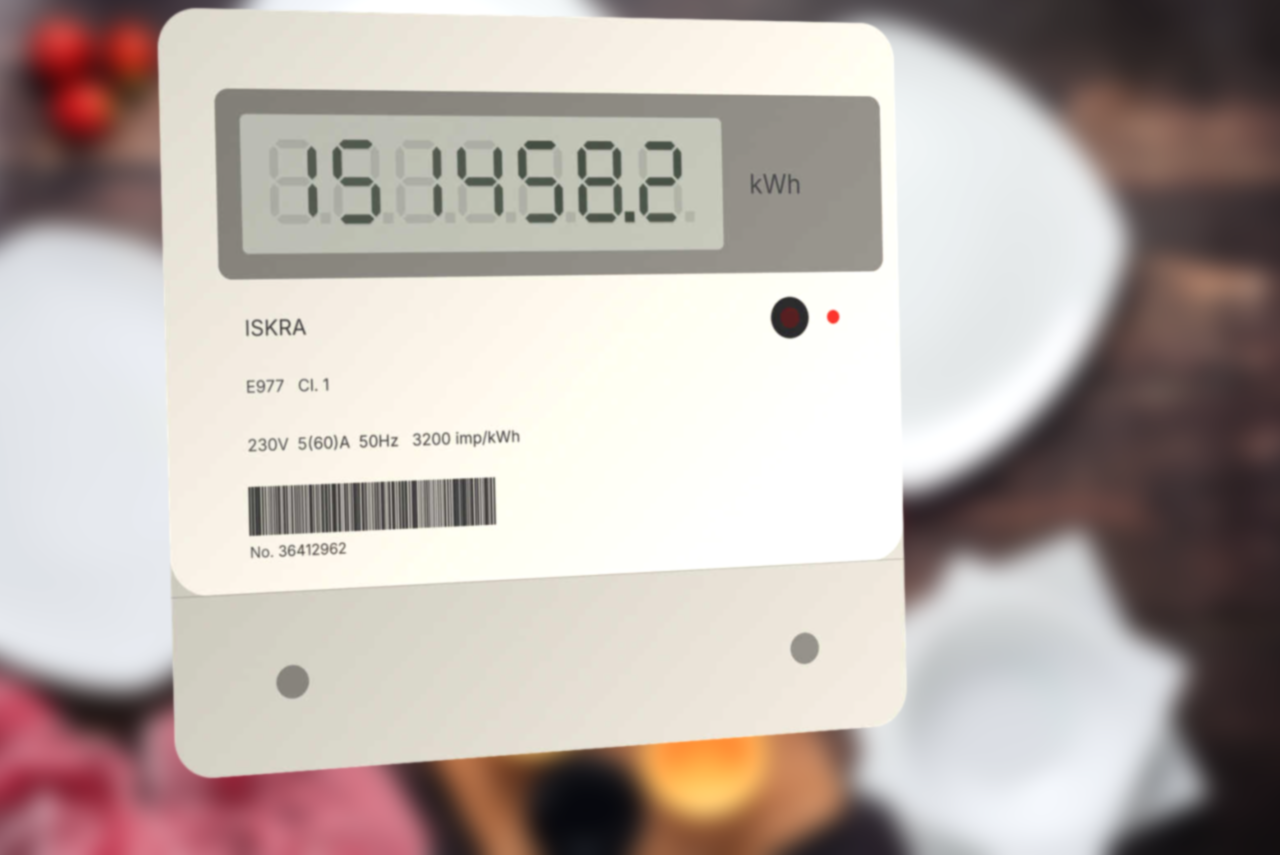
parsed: 151458.2 kWh
